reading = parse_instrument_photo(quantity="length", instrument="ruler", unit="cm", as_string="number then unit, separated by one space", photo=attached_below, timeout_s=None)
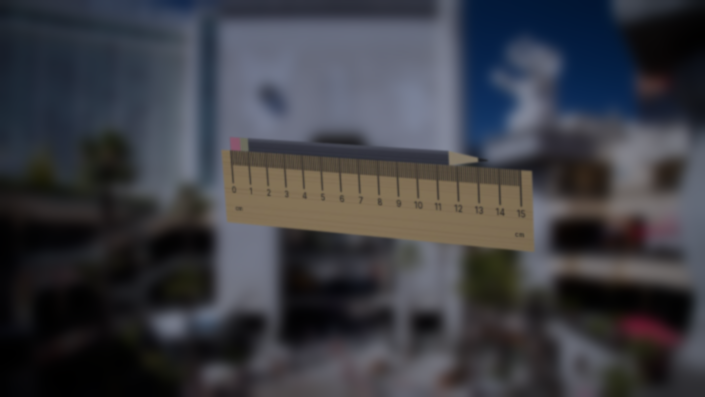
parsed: 13.5 cm
